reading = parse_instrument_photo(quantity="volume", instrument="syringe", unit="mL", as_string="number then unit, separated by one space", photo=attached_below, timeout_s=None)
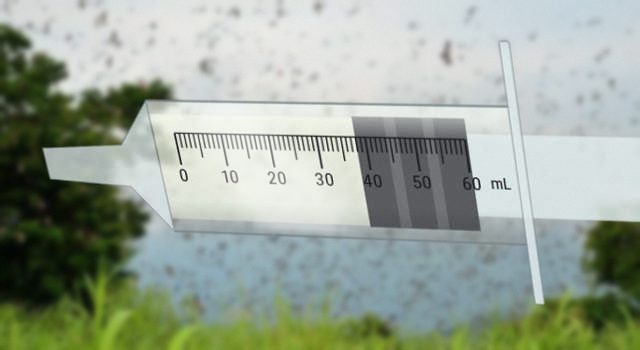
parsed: 38 mL
